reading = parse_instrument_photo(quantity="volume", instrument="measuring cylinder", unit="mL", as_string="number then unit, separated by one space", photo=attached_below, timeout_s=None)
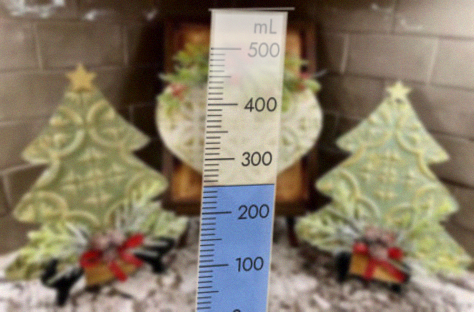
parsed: 250 mL
